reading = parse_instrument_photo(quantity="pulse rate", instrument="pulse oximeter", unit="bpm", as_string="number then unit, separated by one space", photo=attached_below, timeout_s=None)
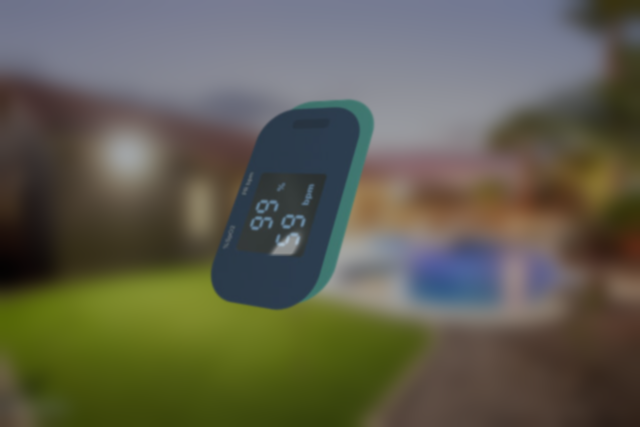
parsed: 59 bpm
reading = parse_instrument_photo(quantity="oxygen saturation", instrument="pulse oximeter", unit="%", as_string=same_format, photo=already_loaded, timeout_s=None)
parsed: 99 %
